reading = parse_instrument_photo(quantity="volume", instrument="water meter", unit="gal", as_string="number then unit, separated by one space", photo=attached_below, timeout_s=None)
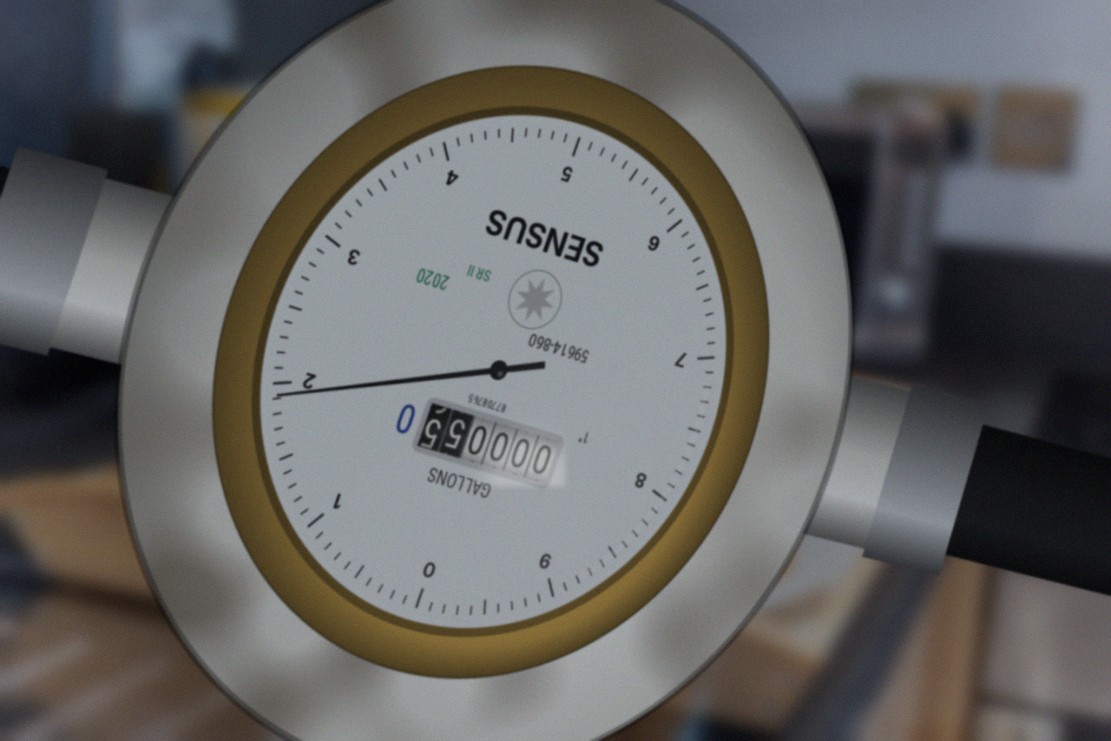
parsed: 551.9 gal
